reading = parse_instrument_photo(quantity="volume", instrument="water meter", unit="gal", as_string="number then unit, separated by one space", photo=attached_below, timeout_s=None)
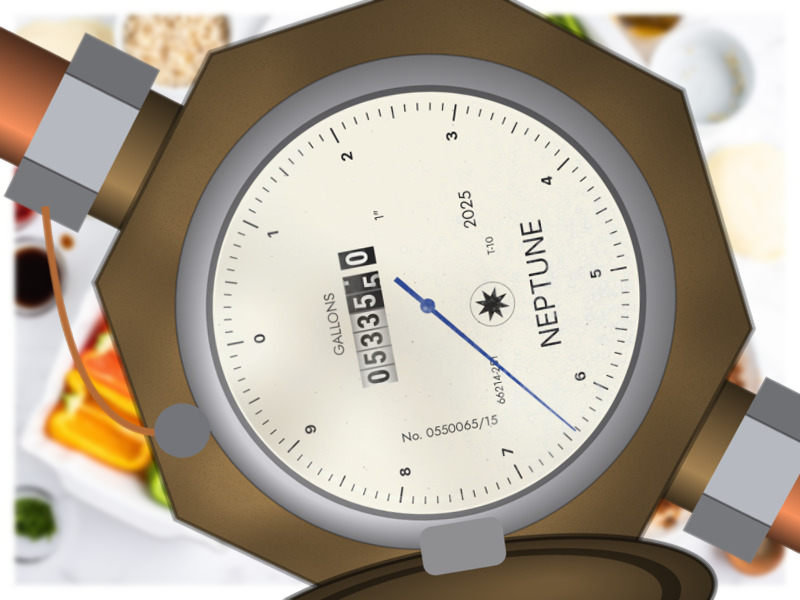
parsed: 533546.4 gal
